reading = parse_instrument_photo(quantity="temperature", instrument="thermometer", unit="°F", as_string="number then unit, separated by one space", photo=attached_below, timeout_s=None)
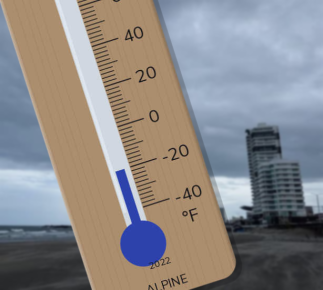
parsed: -20 °F
